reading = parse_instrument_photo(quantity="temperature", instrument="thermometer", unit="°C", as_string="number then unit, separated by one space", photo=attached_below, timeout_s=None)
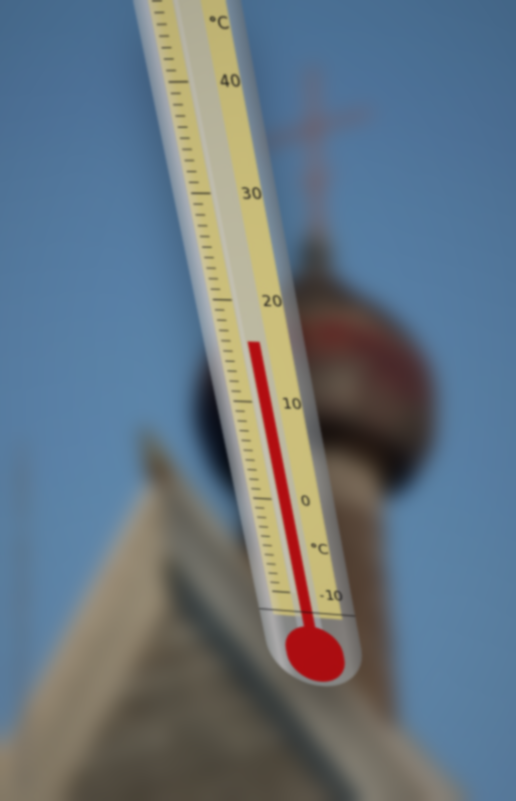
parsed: 16 °C
